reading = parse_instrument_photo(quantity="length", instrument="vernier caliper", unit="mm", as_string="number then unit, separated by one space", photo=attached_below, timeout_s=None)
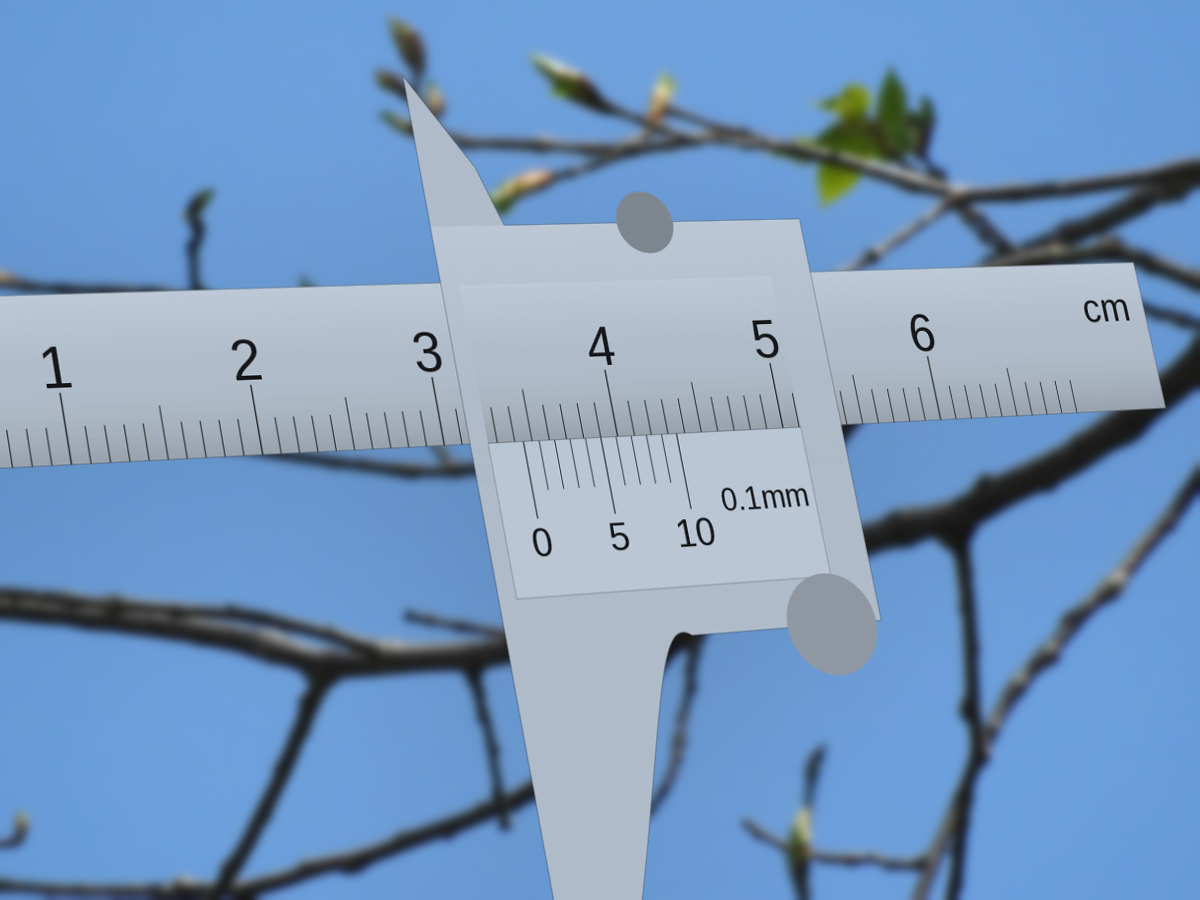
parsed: 34.5 mm
